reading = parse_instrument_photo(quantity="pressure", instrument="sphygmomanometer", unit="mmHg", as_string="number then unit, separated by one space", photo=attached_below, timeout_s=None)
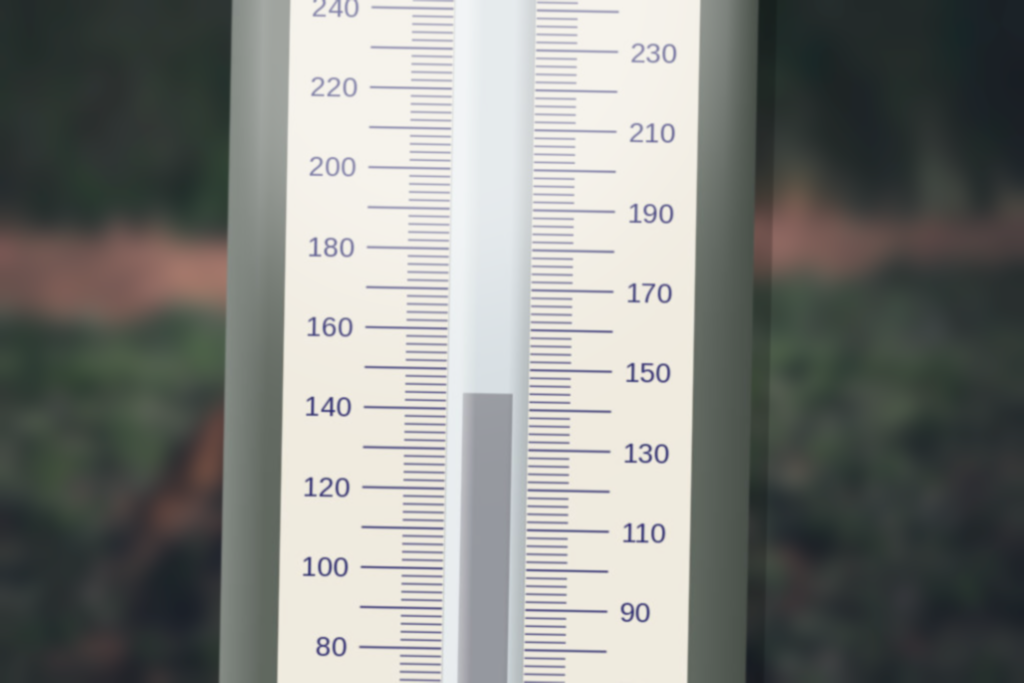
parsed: 144 mmHg
